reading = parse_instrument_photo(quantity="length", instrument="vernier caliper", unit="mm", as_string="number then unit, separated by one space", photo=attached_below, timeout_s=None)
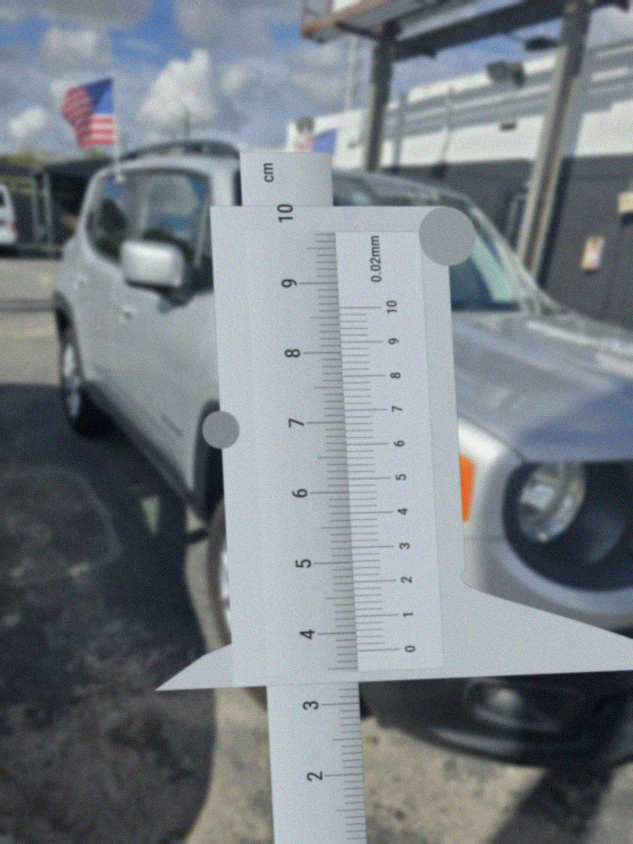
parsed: 37.4 mm
